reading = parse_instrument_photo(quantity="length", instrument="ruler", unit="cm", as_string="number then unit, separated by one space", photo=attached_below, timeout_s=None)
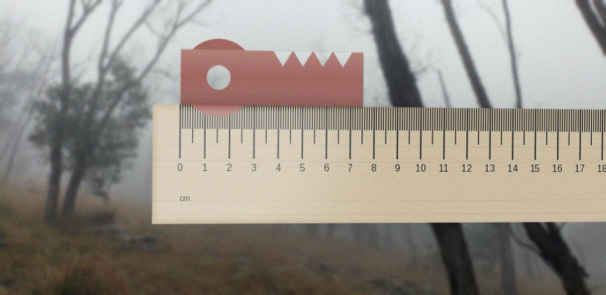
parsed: 7.5 cm
